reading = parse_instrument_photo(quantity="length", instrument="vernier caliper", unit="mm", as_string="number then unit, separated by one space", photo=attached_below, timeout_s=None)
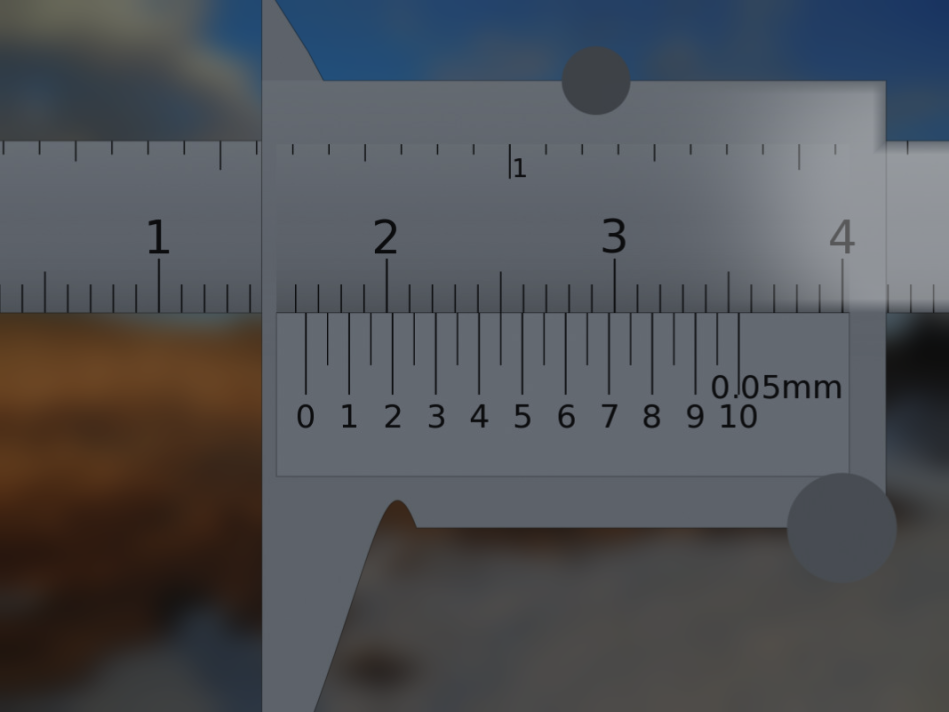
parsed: 16.45 mm
